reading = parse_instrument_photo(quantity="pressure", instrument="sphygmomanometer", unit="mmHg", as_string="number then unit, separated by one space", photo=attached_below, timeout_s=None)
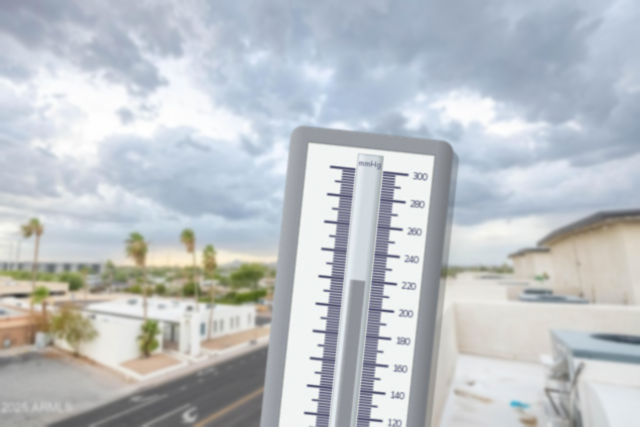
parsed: 220 mmHg
